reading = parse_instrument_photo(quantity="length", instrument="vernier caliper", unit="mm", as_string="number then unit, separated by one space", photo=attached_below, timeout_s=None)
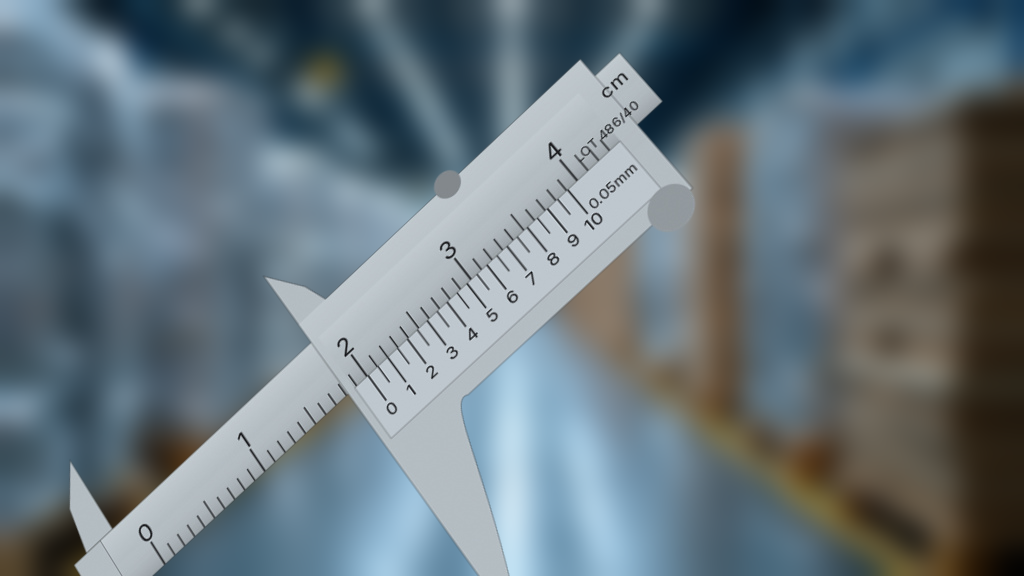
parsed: 20.1 mm
